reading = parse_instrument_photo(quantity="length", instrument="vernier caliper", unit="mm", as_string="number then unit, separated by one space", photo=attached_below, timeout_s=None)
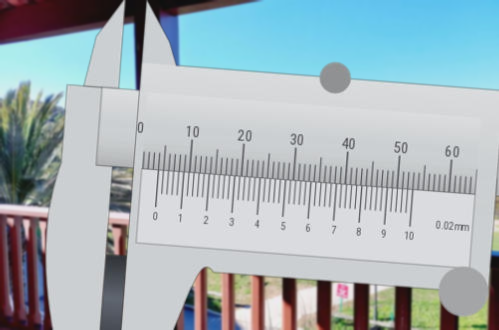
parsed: 4.0 mm
